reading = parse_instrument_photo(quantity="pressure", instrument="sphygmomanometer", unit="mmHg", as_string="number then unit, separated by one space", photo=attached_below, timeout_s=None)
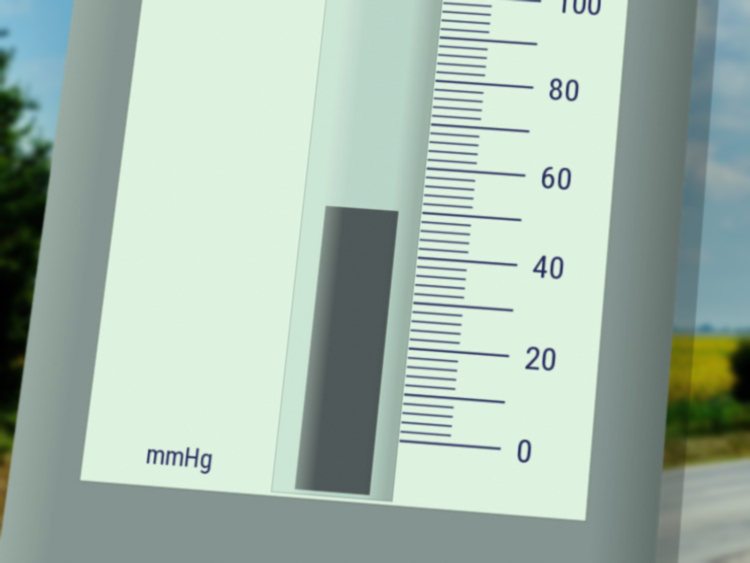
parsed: 50 mmHg
